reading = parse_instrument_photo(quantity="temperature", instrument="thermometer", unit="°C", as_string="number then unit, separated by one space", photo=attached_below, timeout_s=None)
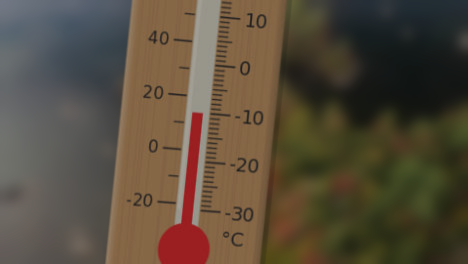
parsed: -10 °C
